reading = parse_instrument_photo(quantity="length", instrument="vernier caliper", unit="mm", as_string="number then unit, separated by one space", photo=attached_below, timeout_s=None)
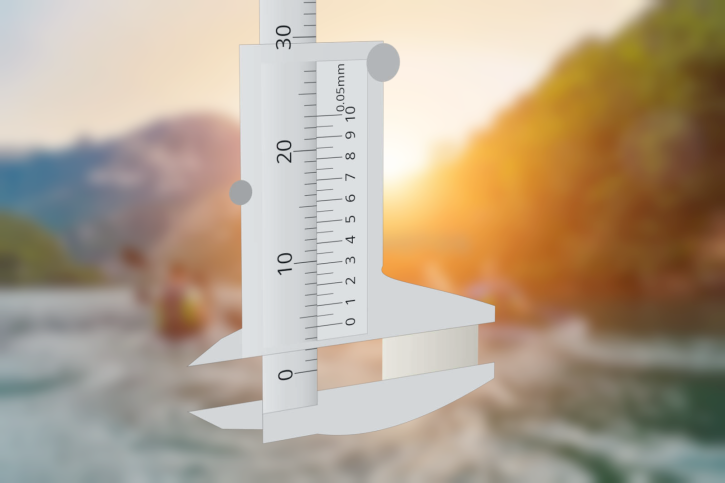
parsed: 4.0 mm
